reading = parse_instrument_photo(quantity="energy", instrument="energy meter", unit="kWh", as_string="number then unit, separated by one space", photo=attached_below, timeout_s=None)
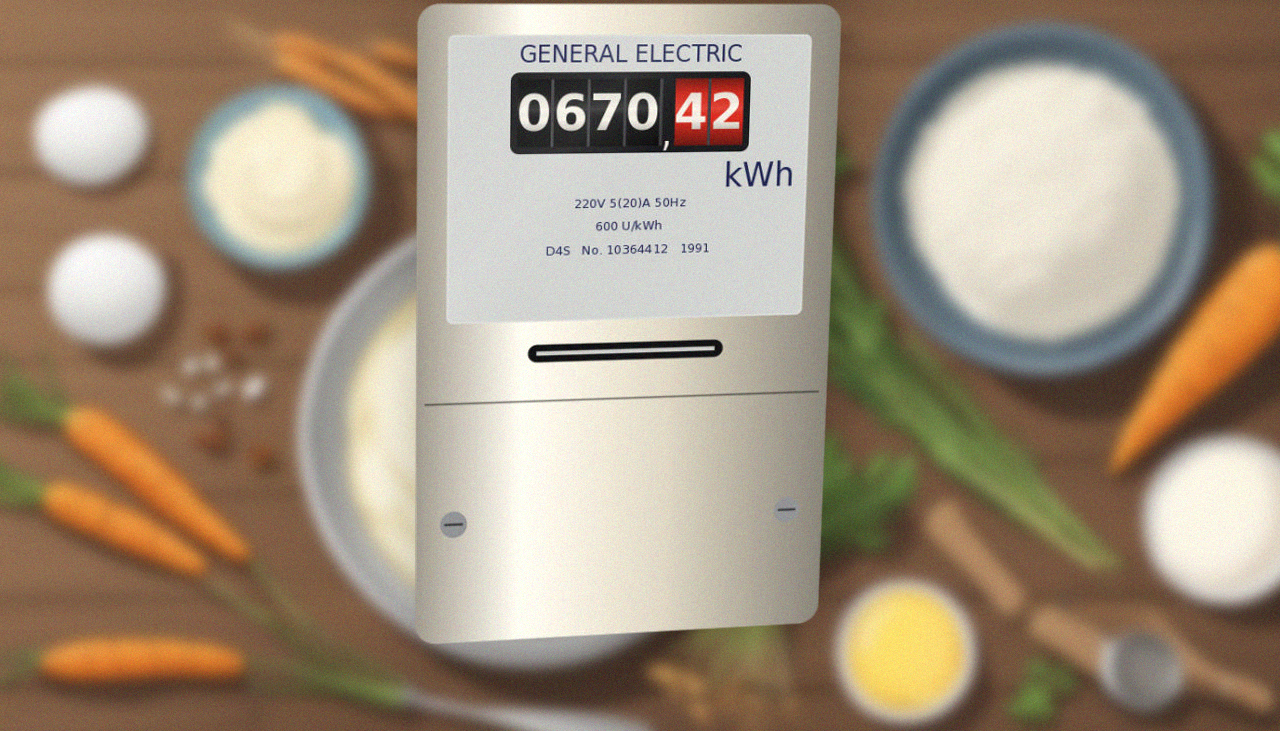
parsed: 670.42 kWh
